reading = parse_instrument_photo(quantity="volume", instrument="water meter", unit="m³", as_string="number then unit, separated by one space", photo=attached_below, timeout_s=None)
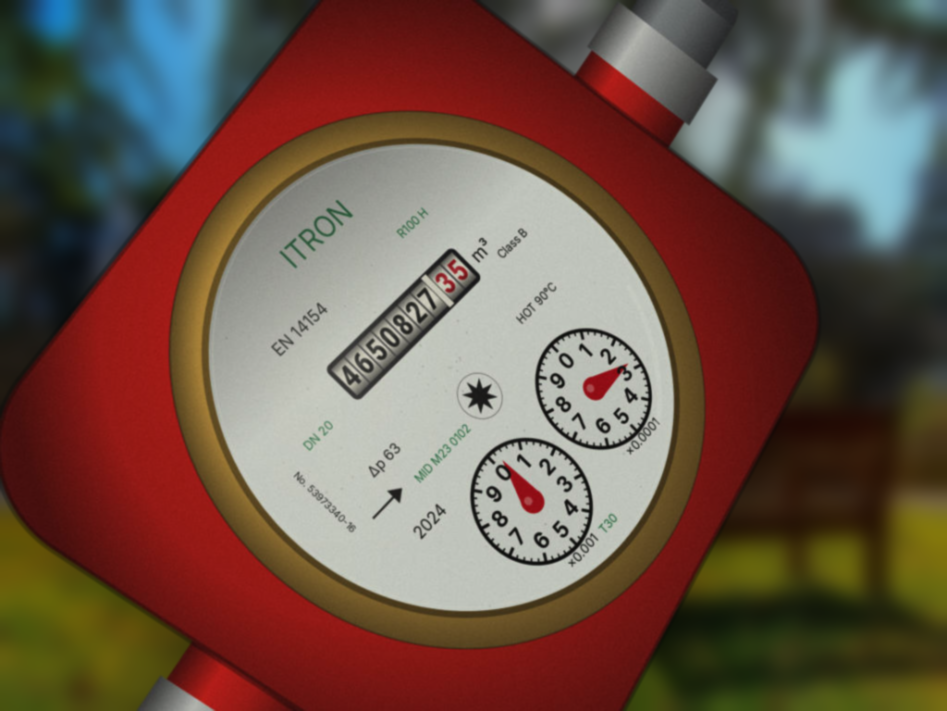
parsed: 4650827.3502 m³
